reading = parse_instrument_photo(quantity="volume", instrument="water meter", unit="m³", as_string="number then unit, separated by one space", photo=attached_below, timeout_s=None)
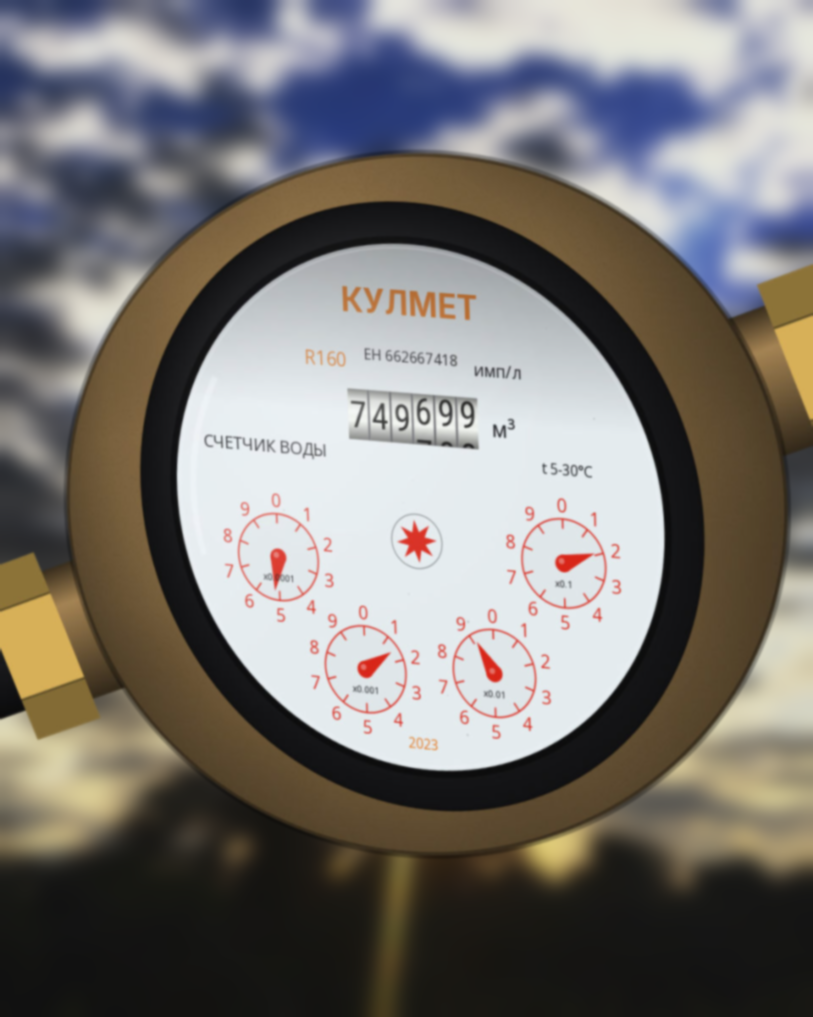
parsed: 749699.1915 m³
